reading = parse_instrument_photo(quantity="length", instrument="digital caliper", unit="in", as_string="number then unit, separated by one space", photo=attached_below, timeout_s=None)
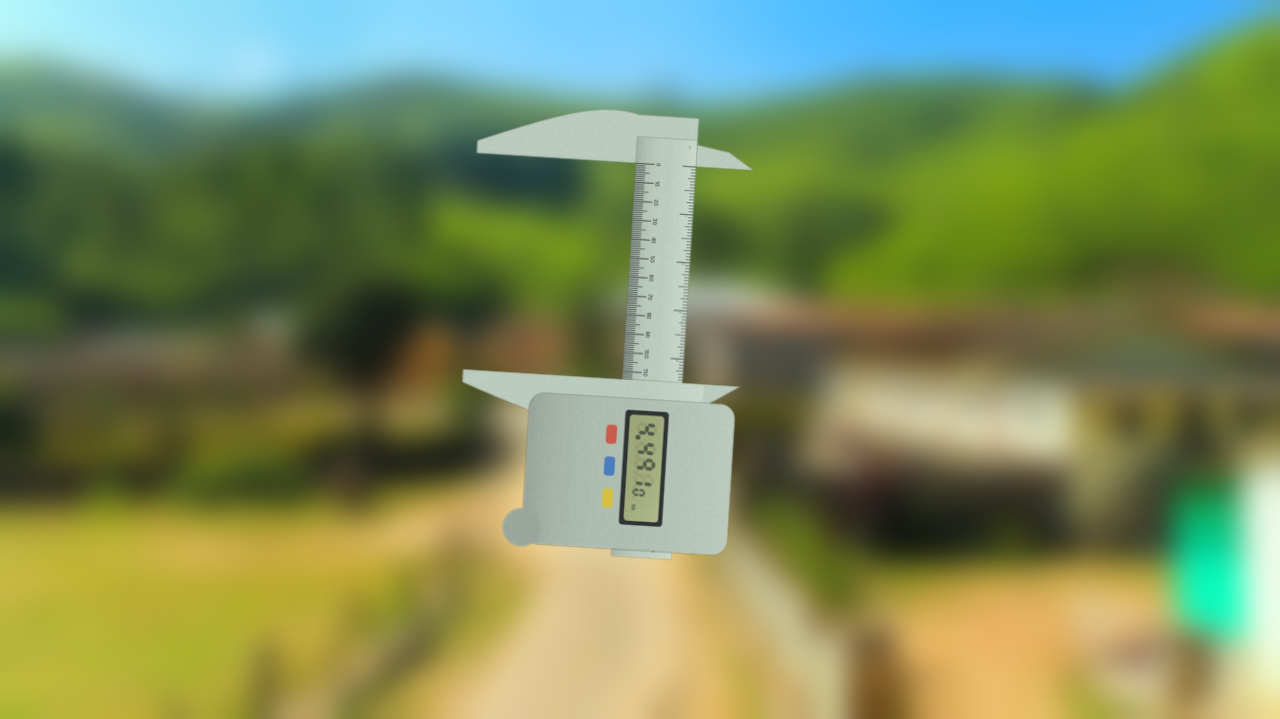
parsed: 4.4910 in
